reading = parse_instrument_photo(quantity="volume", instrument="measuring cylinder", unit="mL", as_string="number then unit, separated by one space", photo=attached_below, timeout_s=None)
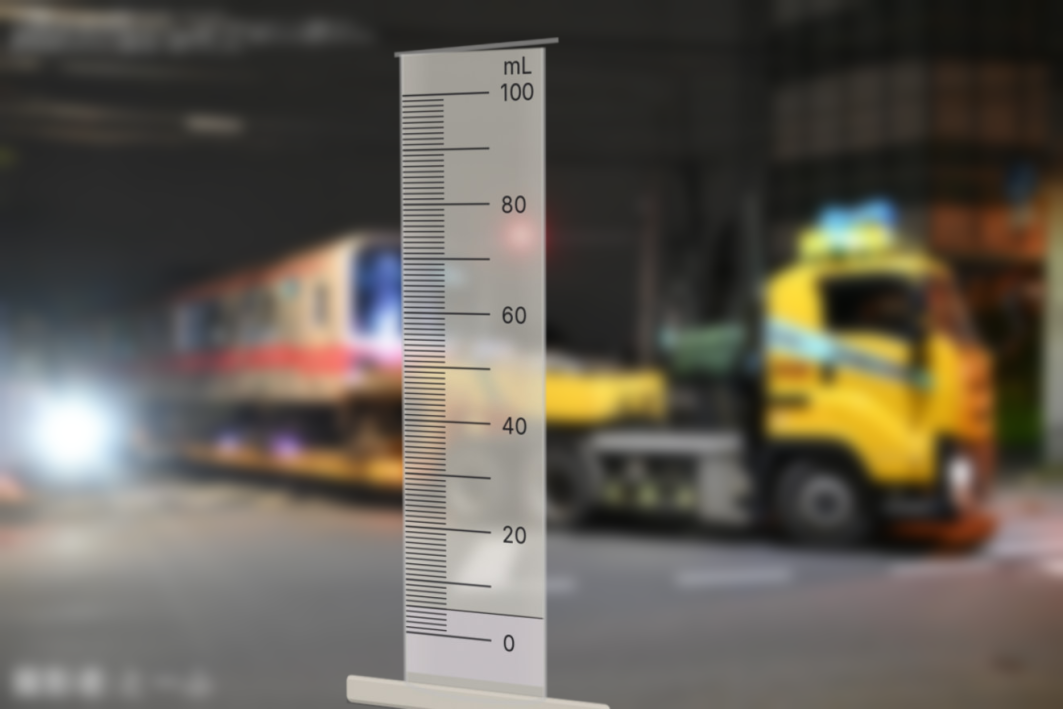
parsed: 5 mL
